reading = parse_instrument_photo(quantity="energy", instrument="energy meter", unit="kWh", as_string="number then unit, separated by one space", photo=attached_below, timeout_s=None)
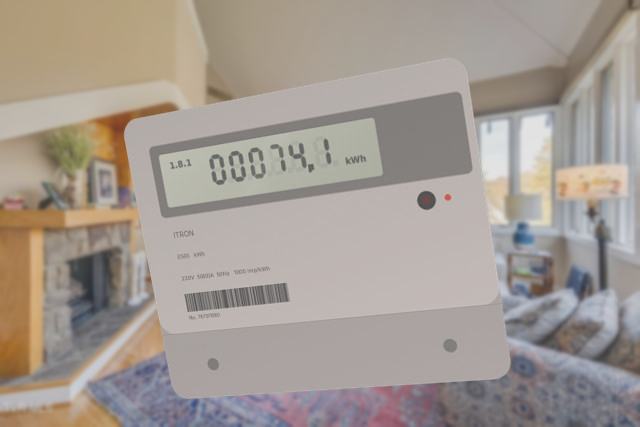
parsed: 74.1 kWh
